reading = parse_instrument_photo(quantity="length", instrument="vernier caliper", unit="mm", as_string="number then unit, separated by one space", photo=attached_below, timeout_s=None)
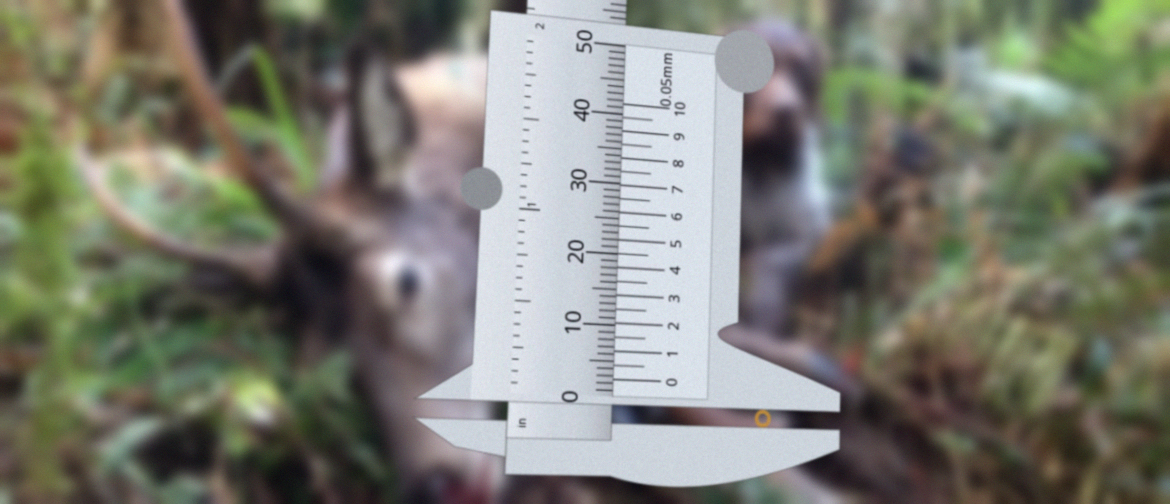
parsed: 2.5 mm
